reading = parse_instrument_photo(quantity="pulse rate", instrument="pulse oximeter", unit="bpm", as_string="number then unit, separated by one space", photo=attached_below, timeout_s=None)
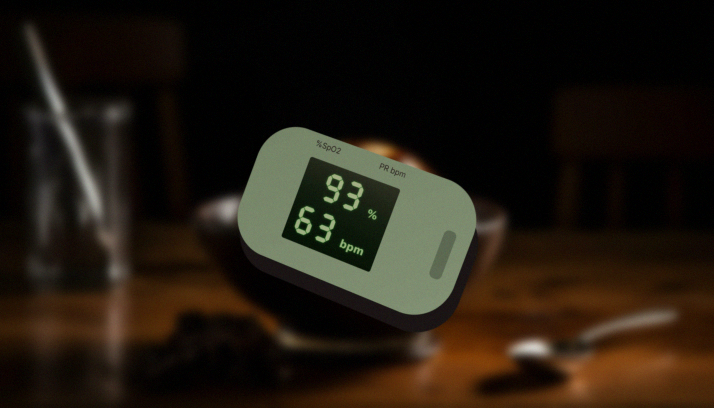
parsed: 63 bpm
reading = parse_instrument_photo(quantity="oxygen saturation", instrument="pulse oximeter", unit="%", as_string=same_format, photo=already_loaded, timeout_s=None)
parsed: 93 %
